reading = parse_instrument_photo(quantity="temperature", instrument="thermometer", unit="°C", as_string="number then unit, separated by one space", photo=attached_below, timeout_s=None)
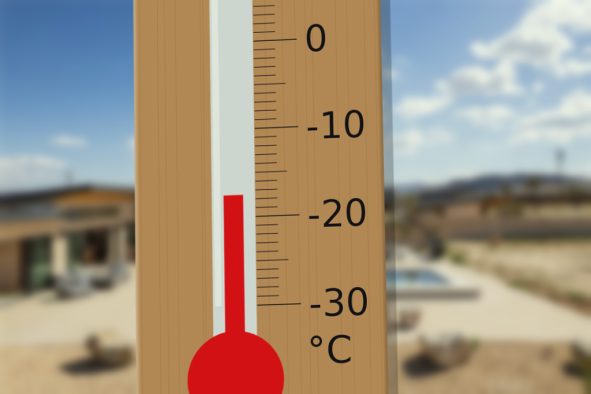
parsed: -17.5 °C
